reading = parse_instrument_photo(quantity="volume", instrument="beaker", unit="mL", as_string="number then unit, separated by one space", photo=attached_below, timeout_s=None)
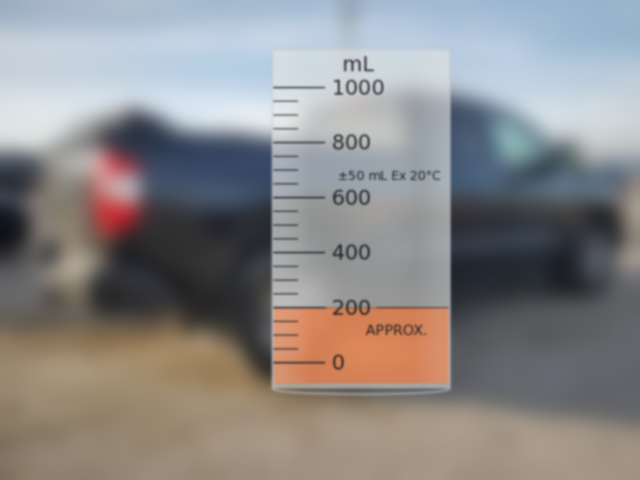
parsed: 200 mL
